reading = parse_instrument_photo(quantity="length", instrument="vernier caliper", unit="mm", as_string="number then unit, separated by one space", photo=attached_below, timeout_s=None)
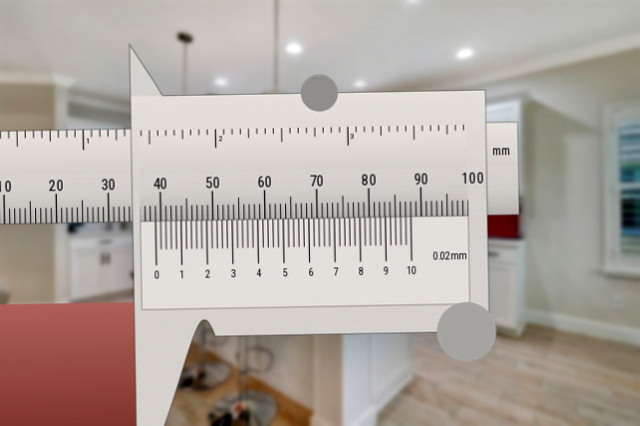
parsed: 39.0 mm
